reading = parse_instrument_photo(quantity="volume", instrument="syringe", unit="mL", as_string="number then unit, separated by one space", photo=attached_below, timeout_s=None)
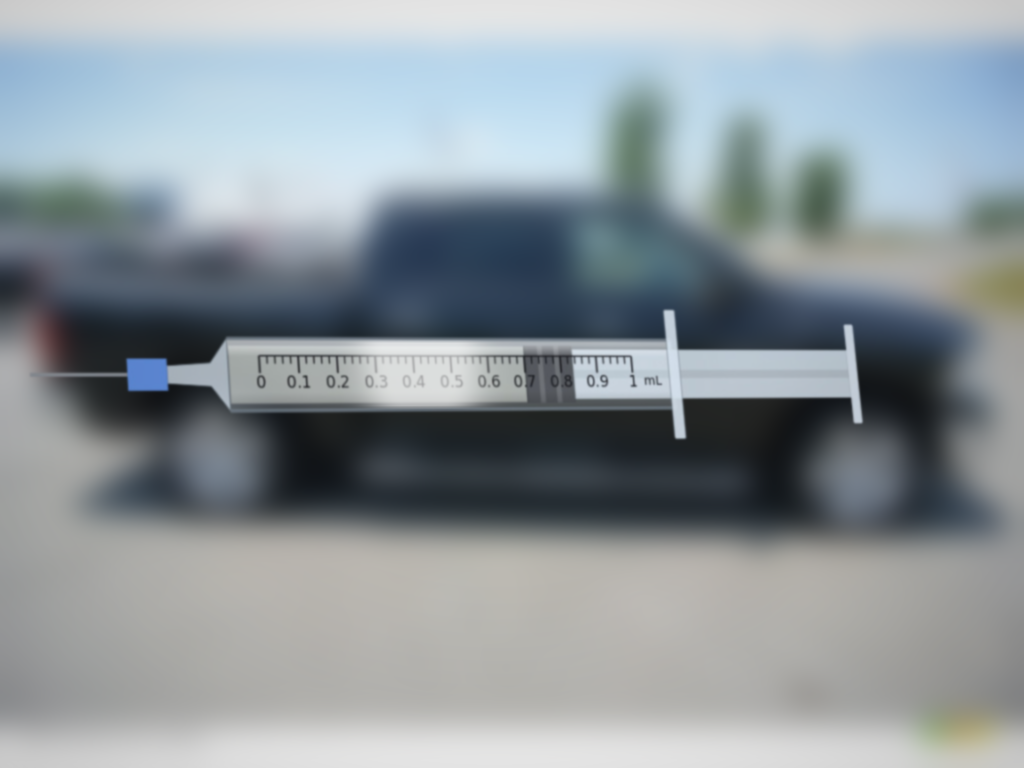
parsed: 0.7 mL
